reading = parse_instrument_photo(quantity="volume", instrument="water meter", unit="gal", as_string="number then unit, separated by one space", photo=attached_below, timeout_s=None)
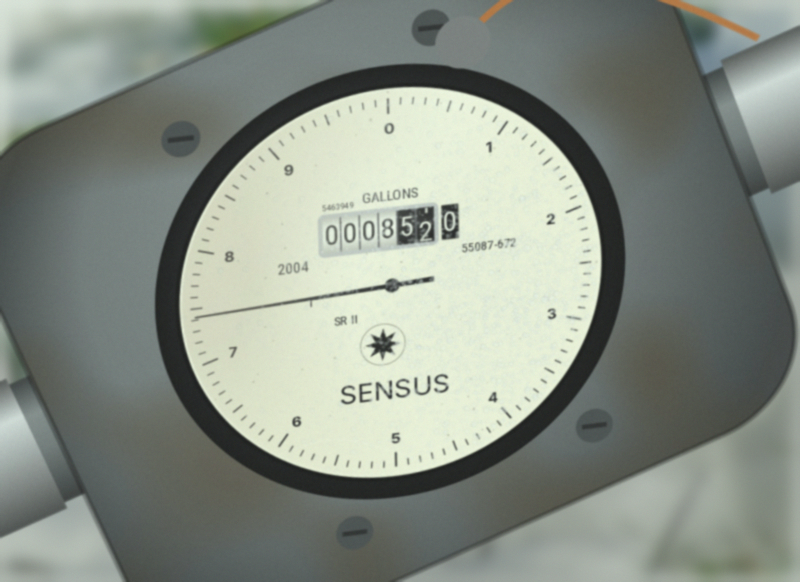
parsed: 8517.4 gal
